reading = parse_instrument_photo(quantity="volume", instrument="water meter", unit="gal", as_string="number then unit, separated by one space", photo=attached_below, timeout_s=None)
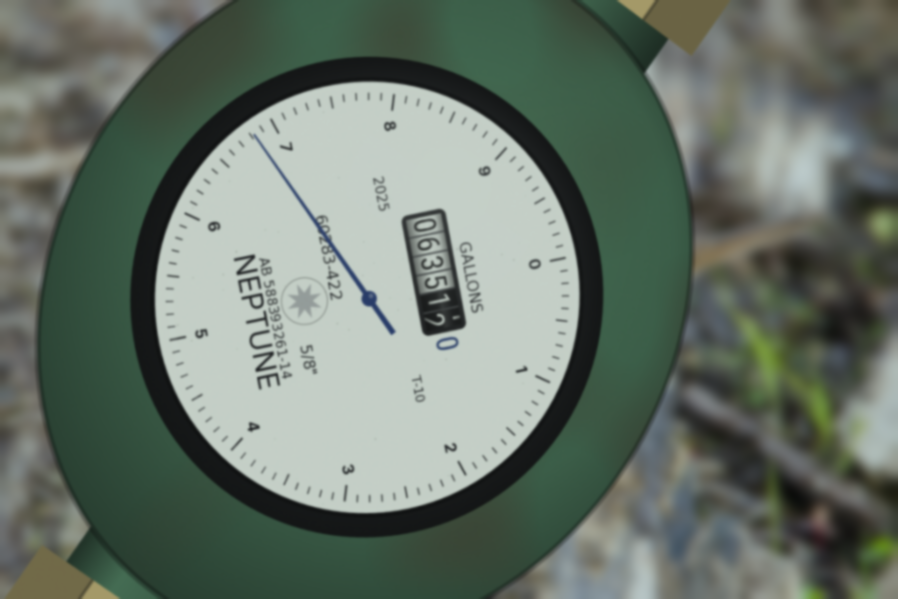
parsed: 635116.8 gal
